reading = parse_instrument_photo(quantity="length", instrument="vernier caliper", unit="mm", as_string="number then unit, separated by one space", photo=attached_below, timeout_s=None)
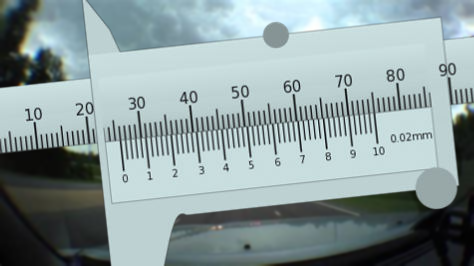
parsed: 26.0 mm
